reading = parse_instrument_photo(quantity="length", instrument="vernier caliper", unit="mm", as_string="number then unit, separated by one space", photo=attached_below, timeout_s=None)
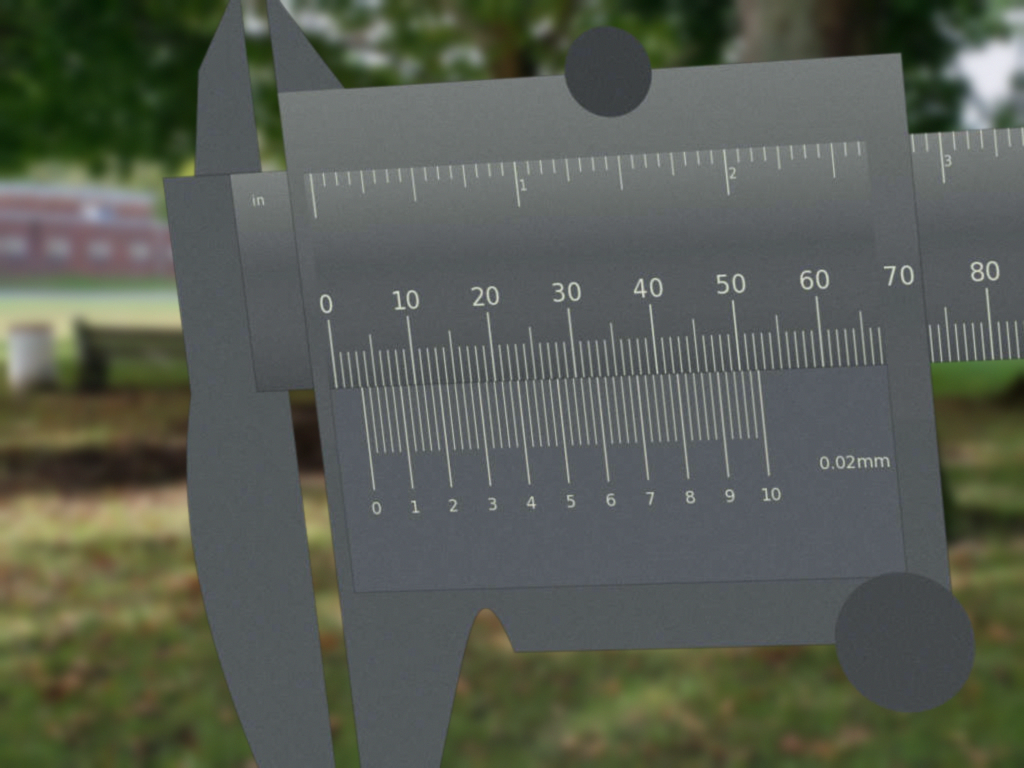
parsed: 3.2 mm
